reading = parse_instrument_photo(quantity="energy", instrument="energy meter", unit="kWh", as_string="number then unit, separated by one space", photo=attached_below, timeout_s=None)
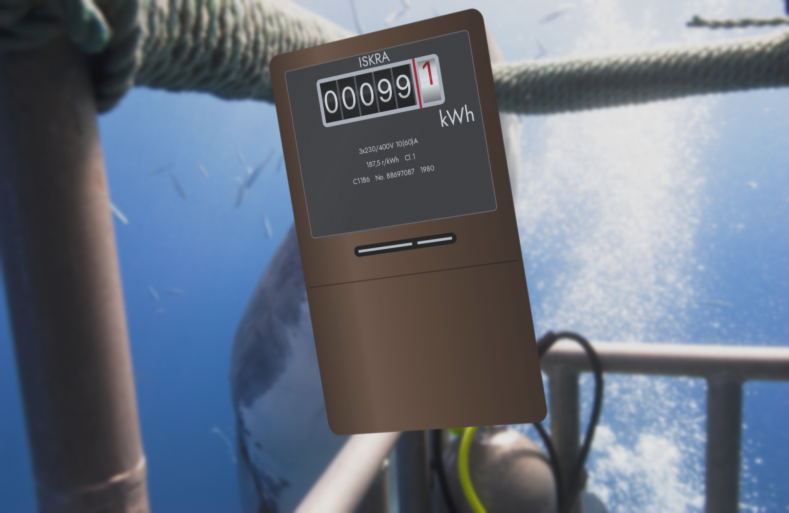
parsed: 99.1 kWh
